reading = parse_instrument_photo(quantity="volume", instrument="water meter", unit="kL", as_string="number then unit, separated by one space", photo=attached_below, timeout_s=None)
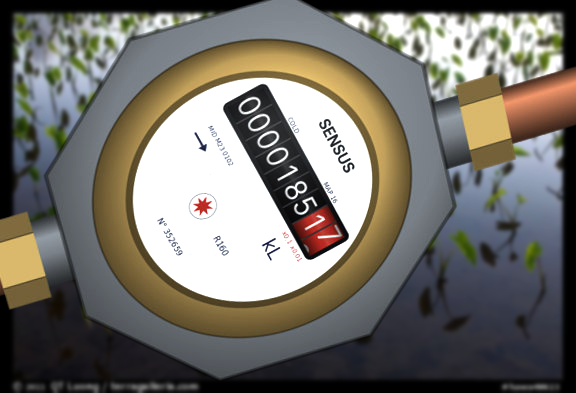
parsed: 185.17 kL
